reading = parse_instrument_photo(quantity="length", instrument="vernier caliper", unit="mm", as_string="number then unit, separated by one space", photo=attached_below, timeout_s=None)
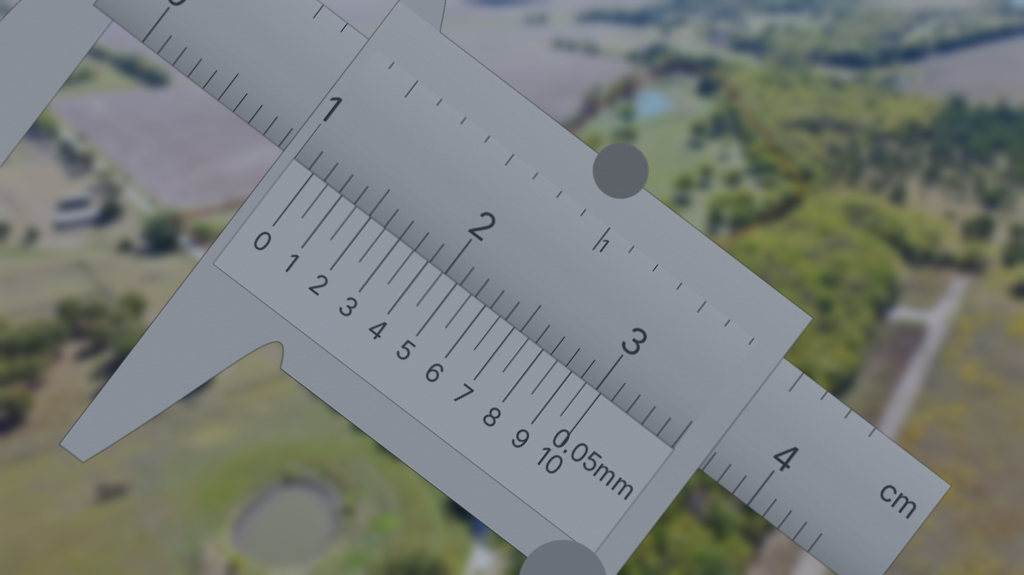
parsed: 11.3 mm
